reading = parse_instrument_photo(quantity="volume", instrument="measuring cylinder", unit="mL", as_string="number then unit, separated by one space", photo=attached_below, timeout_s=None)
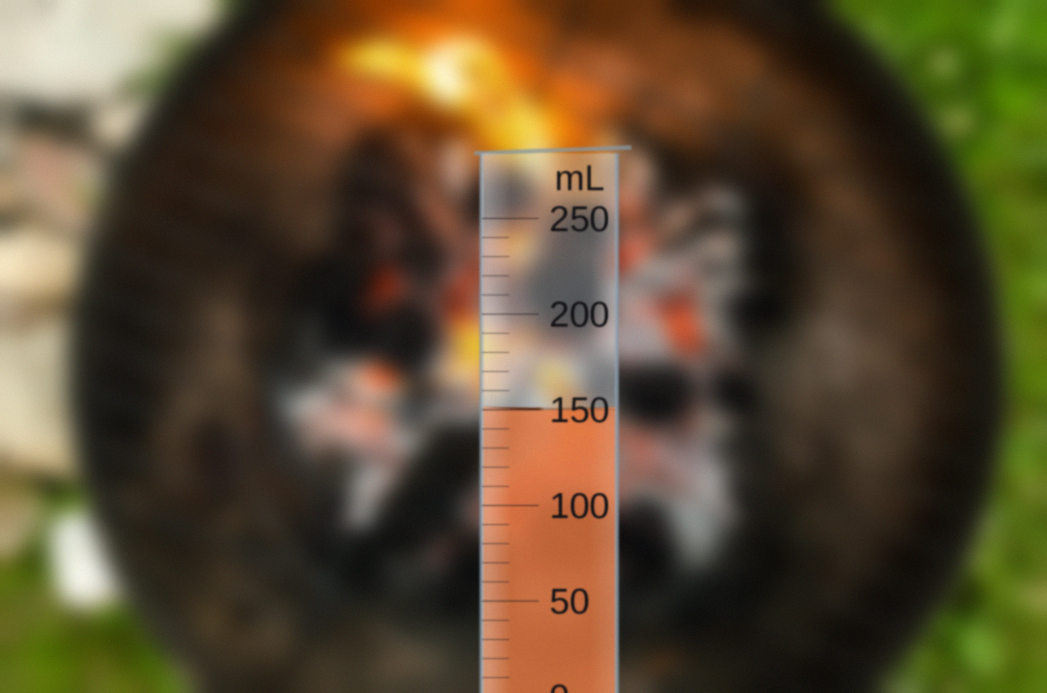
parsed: 150 mL
